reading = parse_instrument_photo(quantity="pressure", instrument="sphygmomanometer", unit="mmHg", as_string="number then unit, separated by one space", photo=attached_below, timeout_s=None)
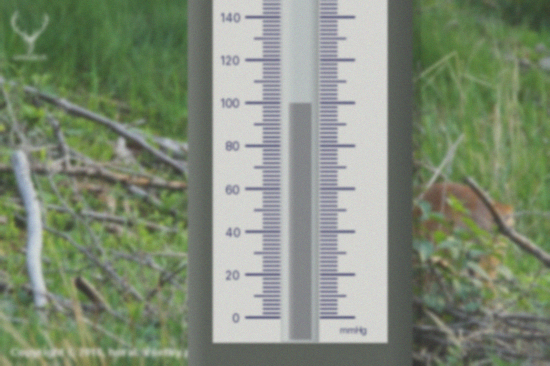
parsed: 100 mmHg
